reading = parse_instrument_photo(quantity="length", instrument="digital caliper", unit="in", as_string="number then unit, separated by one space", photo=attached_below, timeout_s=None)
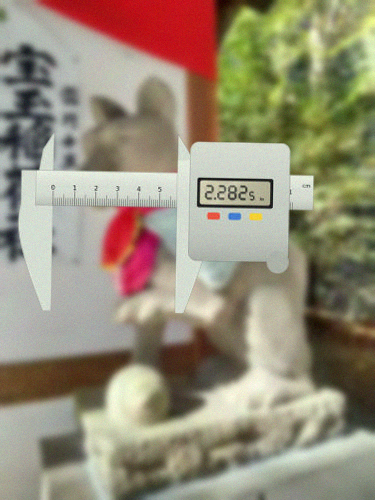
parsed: 2.2825 in
